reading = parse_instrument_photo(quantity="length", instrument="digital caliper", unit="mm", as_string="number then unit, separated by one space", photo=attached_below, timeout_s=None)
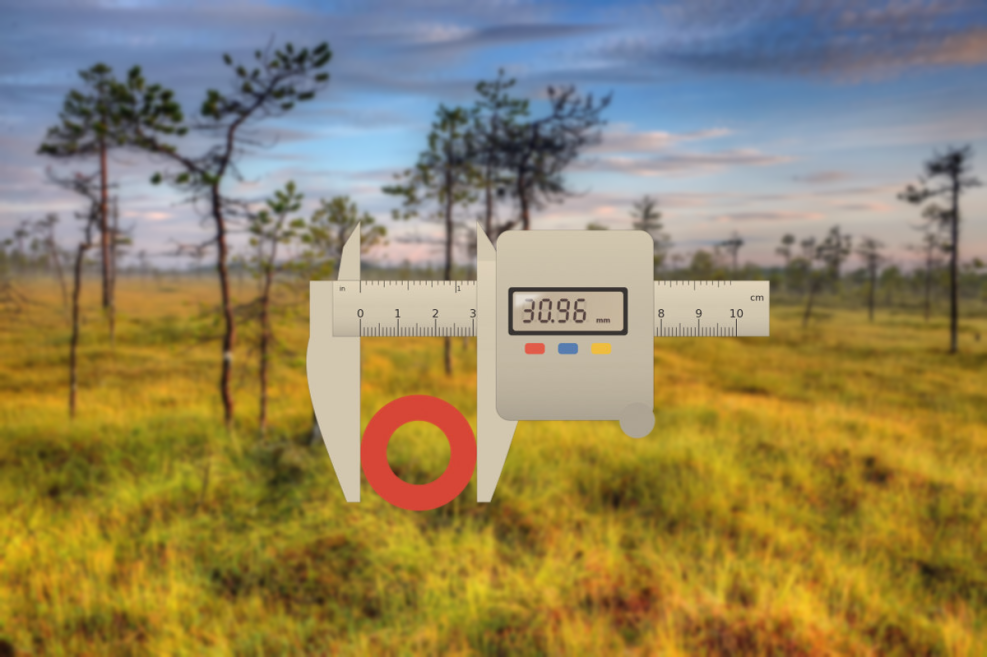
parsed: 30.96 mm
